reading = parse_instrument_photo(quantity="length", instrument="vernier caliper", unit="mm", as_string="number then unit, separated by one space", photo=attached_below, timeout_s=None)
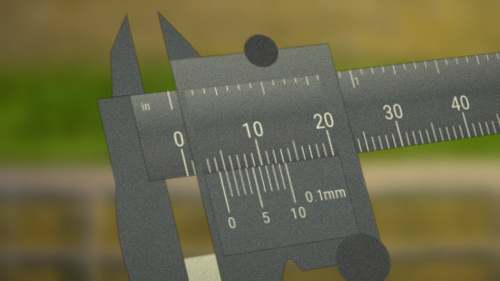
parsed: 4.2 mm
